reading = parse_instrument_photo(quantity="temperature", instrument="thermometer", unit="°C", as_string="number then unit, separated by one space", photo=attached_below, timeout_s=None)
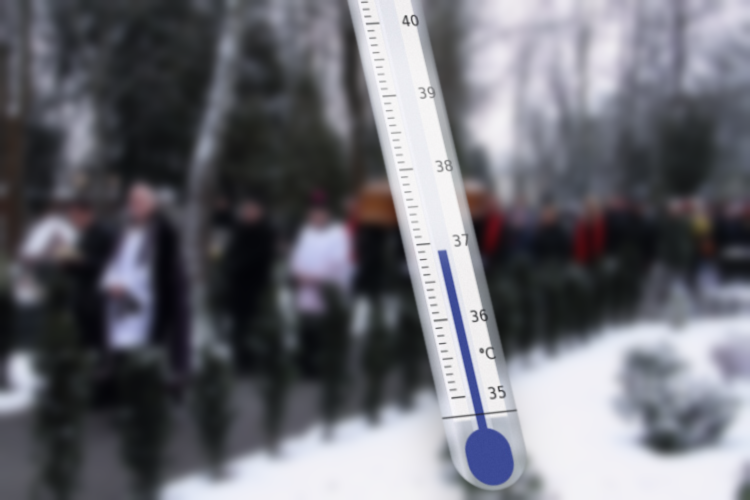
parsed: 36.9 °C
